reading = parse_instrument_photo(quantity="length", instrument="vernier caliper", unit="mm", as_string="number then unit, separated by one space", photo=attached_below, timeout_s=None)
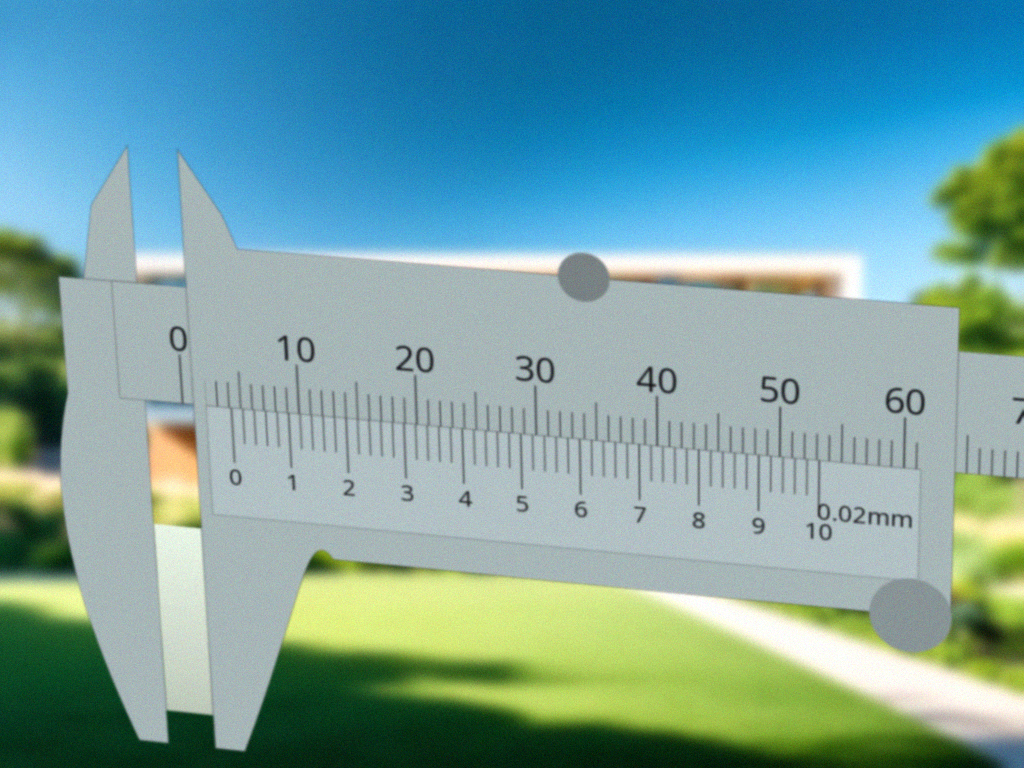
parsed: 4.2 mm
